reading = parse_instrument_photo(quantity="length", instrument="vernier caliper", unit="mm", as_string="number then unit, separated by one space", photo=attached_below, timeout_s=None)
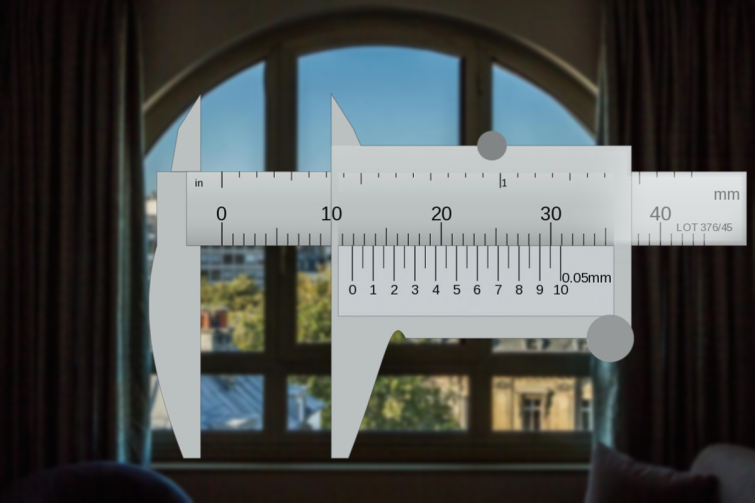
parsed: 11.9 mm
